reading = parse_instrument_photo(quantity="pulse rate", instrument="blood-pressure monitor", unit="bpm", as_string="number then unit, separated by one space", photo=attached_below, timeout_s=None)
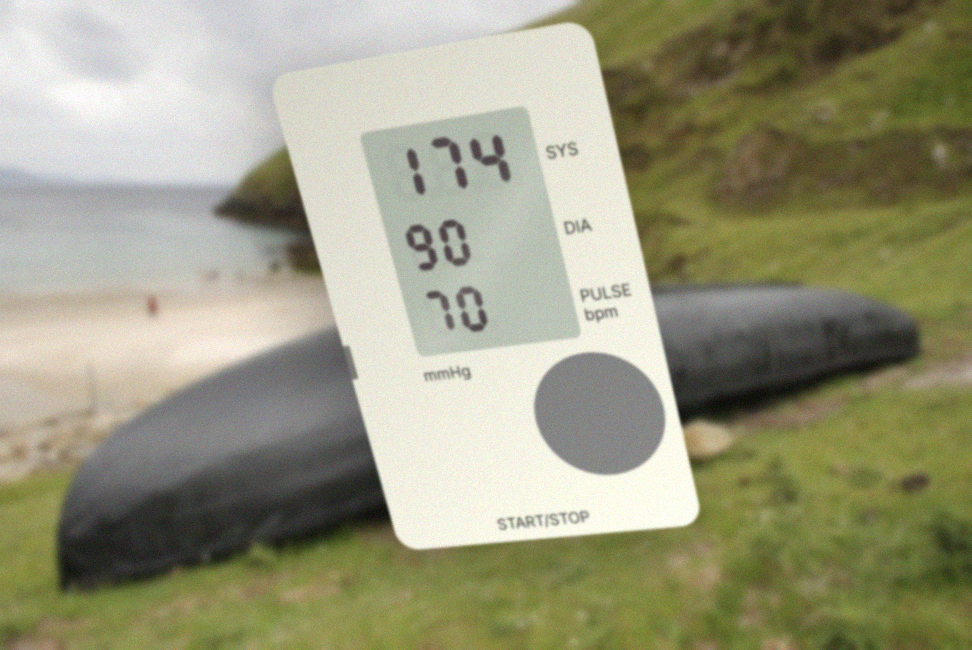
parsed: 70 bpm
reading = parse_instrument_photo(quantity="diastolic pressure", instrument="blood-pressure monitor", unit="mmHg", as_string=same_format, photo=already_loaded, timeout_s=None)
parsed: 90 mmHg
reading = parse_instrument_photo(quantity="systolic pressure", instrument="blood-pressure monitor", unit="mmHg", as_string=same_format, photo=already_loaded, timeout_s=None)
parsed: 174 mmHg
